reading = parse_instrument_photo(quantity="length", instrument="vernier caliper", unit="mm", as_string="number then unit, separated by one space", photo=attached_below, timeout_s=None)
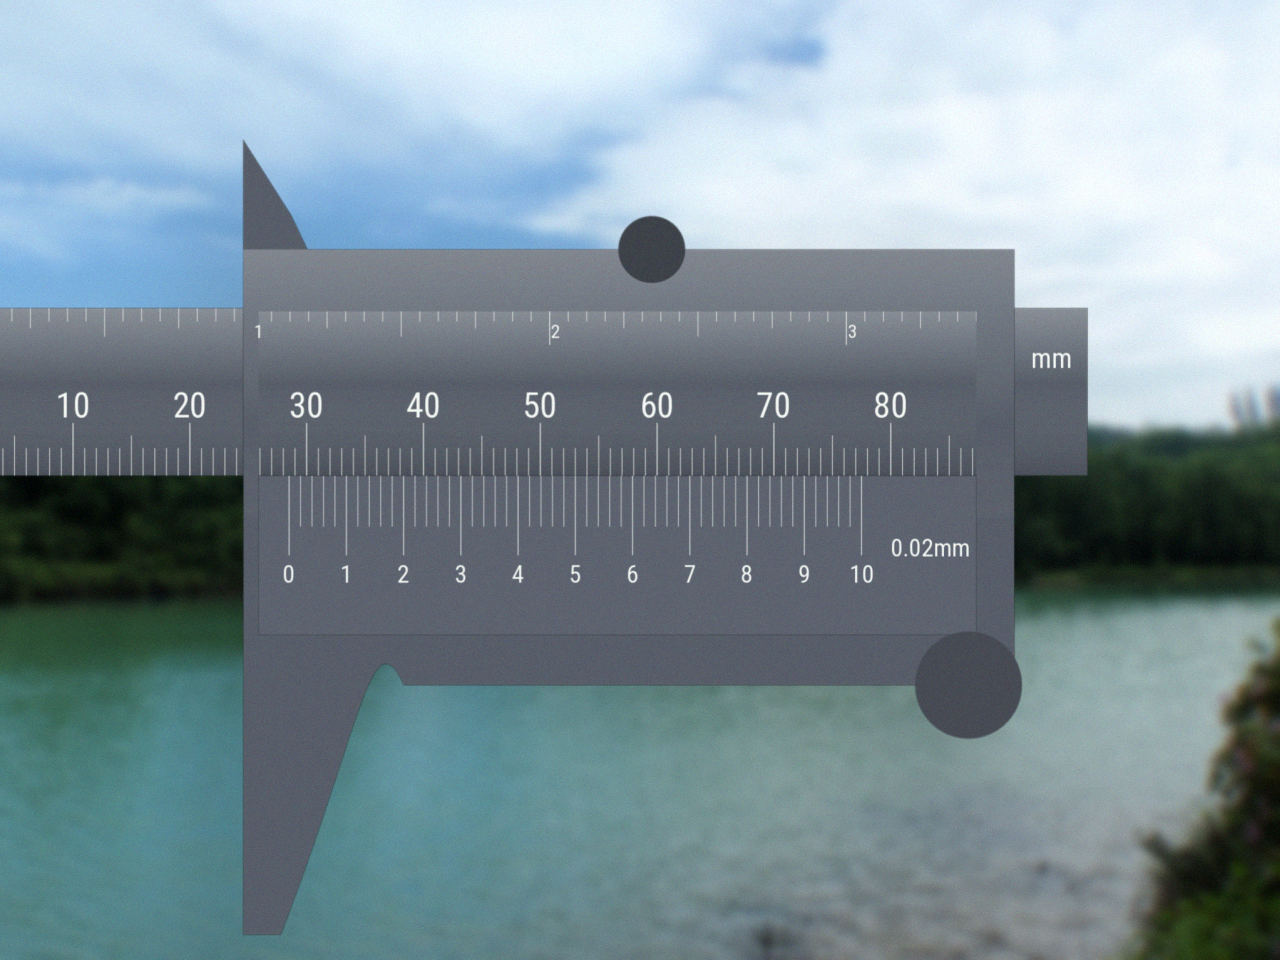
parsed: 28.5 mm
